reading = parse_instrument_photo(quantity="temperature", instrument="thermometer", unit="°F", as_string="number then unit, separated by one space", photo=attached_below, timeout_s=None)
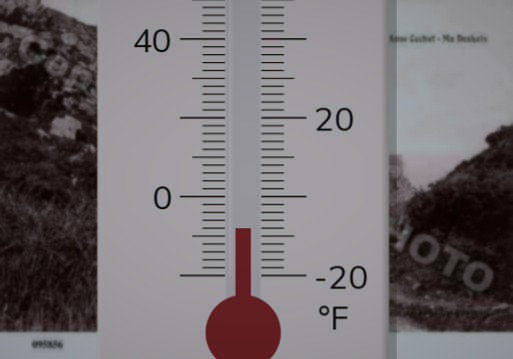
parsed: -8 °F
